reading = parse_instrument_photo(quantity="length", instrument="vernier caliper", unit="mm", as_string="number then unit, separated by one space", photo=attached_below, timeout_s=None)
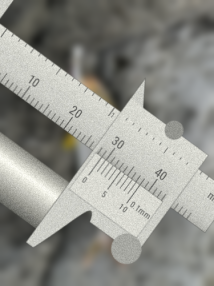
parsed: 29.0 mm
